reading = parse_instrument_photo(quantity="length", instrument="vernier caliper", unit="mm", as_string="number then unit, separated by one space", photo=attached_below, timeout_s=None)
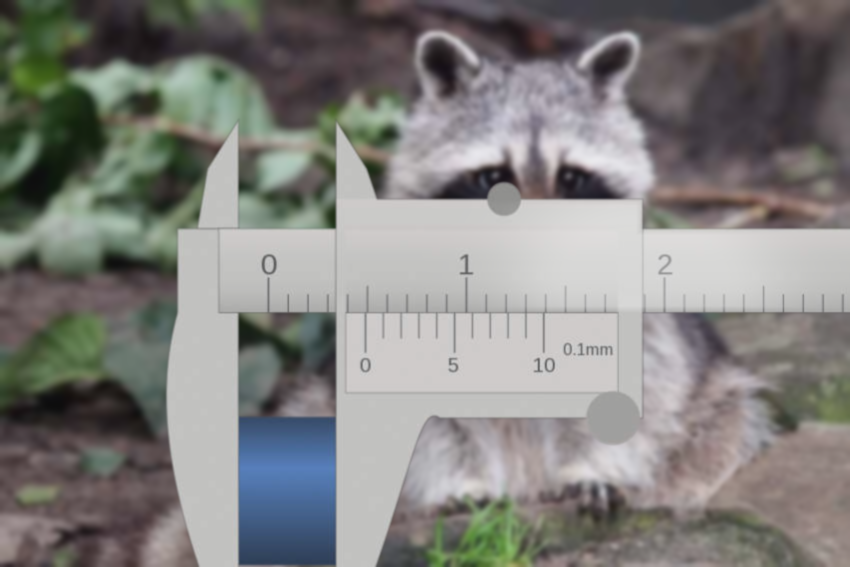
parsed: 4.9 mm
